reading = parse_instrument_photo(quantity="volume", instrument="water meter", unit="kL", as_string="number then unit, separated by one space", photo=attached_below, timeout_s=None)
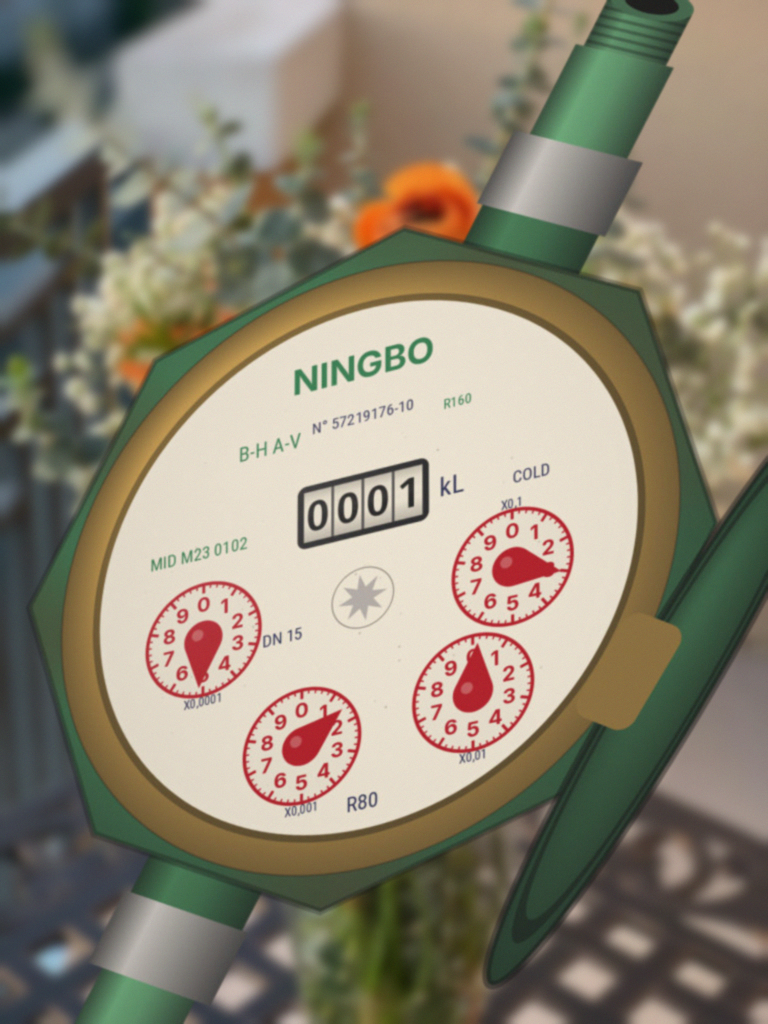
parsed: 1.3015 kL
